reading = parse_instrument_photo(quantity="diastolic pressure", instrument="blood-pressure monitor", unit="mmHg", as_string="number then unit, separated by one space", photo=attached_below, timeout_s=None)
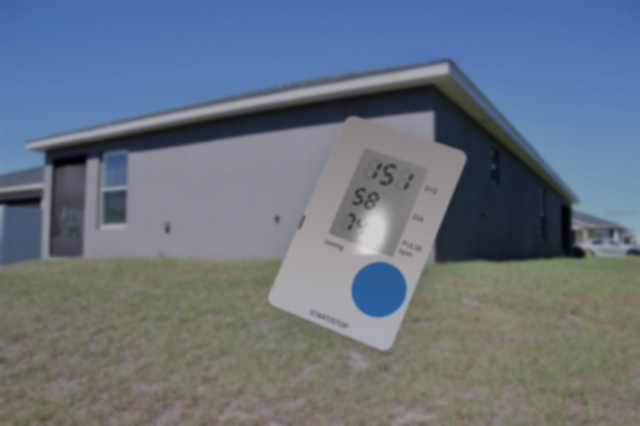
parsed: 58 mmHg
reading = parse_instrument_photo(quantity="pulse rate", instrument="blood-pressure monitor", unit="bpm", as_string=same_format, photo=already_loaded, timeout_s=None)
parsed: 74 bpm
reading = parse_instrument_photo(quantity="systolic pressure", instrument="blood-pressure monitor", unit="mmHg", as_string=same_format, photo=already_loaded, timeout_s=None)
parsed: 151 mmHg
